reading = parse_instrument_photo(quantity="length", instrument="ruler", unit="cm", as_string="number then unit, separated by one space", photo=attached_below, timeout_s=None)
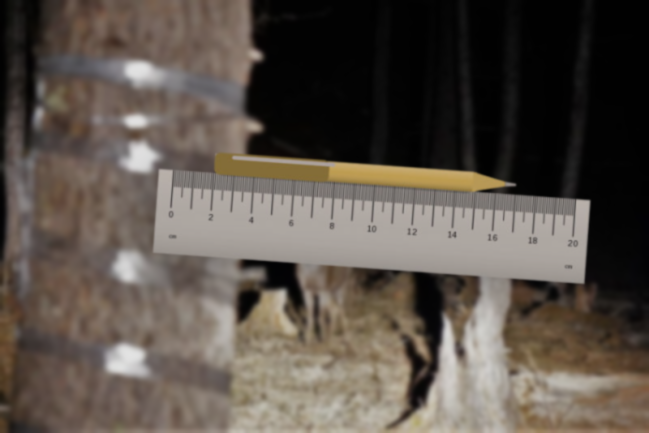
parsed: 15 cm
